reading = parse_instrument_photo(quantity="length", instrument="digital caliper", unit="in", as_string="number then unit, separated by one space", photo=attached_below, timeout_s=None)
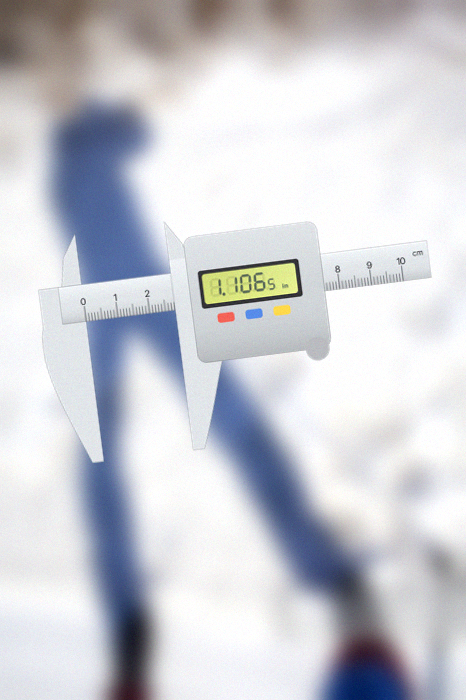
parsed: 1.1065 in
